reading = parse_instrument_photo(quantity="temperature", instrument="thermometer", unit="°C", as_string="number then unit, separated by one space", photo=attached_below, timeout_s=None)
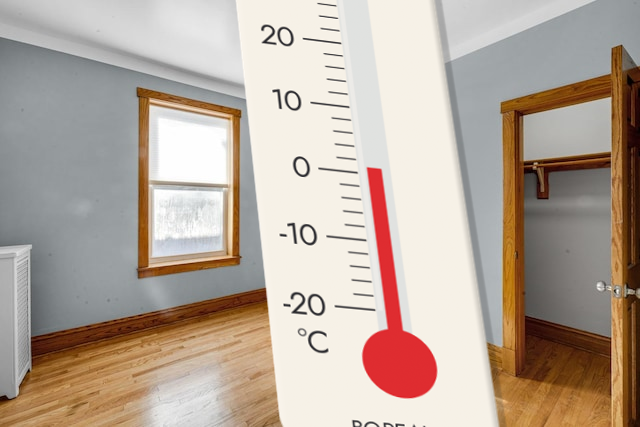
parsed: 1 °C
